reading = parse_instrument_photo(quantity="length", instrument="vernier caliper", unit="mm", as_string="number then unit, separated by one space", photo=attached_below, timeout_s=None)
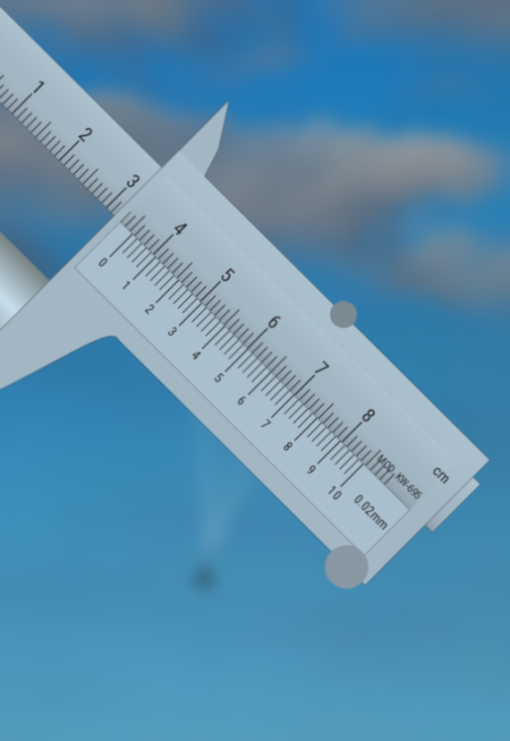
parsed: 35.6 mm
